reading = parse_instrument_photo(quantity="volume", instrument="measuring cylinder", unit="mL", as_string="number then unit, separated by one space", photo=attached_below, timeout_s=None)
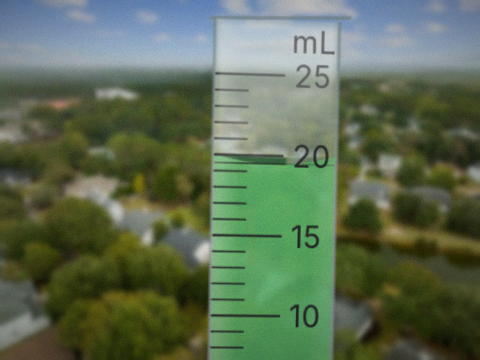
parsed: 19.5 mL
